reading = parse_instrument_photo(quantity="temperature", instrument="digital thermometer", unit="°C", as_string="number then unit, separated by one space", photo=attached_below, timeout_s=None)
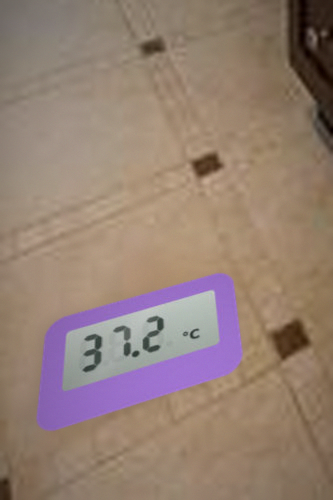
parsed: 37.2 °C
